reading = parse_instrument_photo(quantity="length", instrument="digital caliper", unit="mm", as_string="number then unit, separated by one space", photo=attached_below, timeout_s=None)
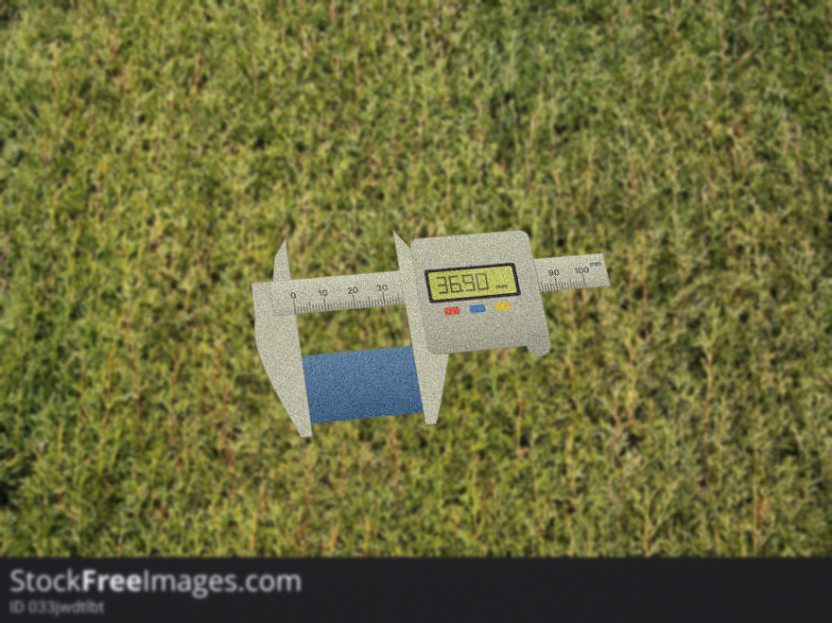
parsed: 36.90 mm
